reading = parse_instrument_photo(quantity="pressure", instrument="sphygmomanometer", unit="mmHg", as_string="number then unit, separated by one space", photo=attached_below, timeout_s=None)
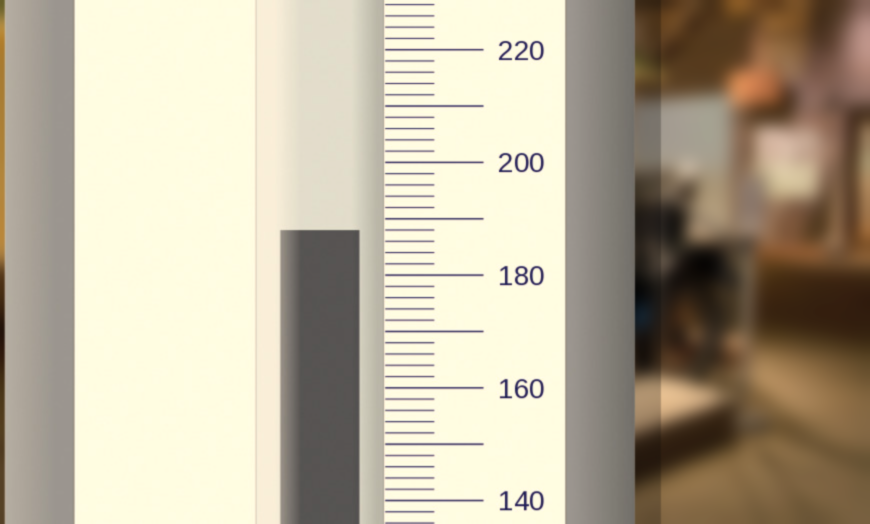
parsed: 188 mmHg
